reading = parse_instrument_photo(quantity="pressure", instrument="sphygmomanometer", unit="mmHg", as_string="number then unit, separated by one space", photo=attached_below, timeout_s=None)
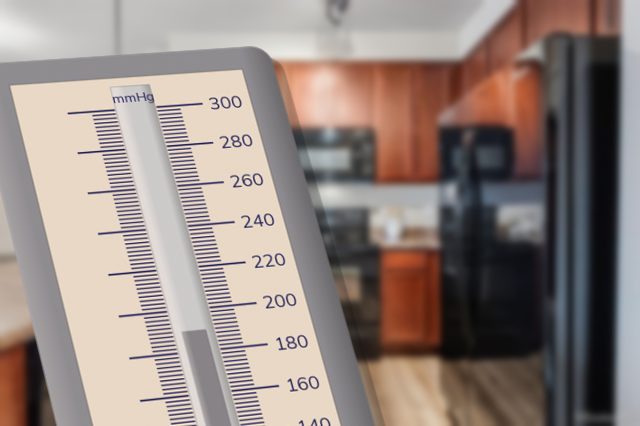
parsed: 190 mmHg
